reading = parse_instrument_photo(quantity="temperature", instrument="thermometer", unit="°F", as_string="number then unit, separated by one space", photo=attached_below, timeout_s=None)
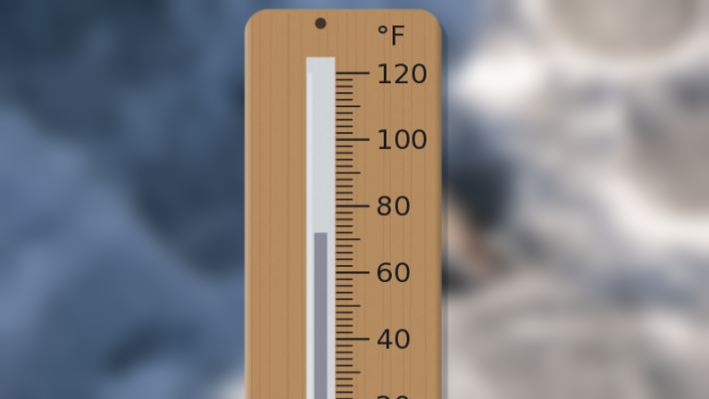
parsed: 72 °F
